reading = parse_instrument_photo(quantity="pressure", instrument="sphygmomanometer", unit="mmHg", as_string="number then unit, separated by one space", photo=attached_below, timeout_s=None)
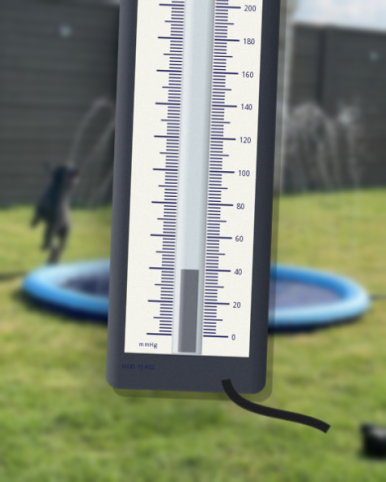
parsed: 40 mmHg
